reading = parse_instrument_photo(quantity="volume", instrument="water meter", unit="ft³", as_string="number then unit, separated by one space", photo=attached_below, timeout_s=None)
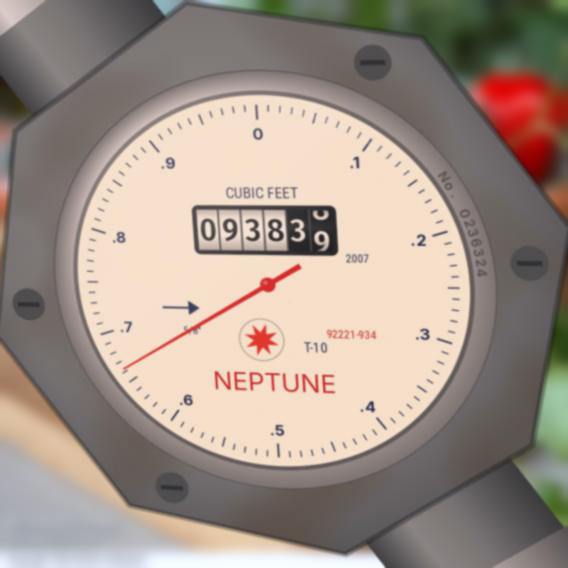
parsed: 93838.66 ft³
